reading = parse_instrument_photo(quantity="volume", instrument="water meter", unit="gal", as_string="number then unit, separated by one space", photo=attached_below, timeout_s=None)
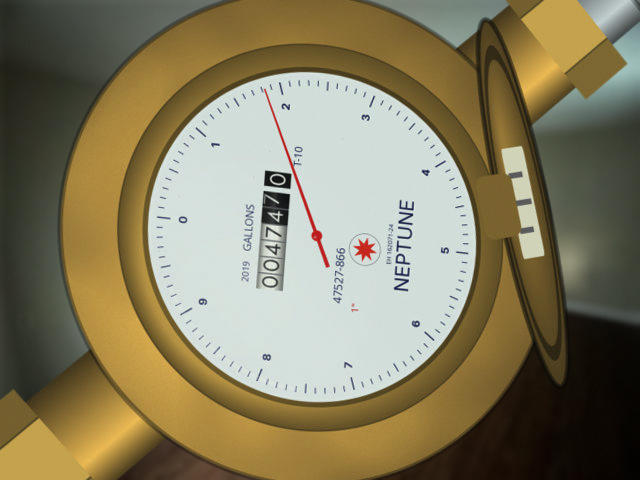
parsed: 47471.8 gal
